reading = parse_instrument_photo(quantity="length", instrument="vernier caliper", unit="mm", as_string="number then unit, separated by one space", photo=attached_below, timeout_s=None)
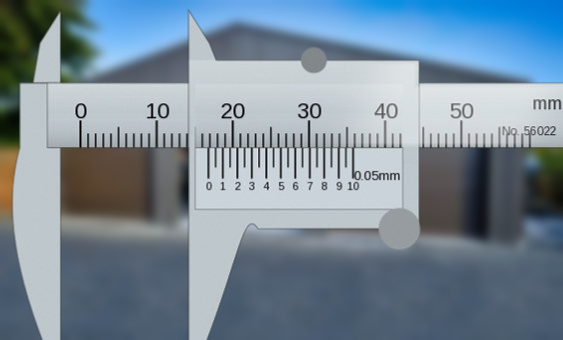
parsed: 16.8 mm
